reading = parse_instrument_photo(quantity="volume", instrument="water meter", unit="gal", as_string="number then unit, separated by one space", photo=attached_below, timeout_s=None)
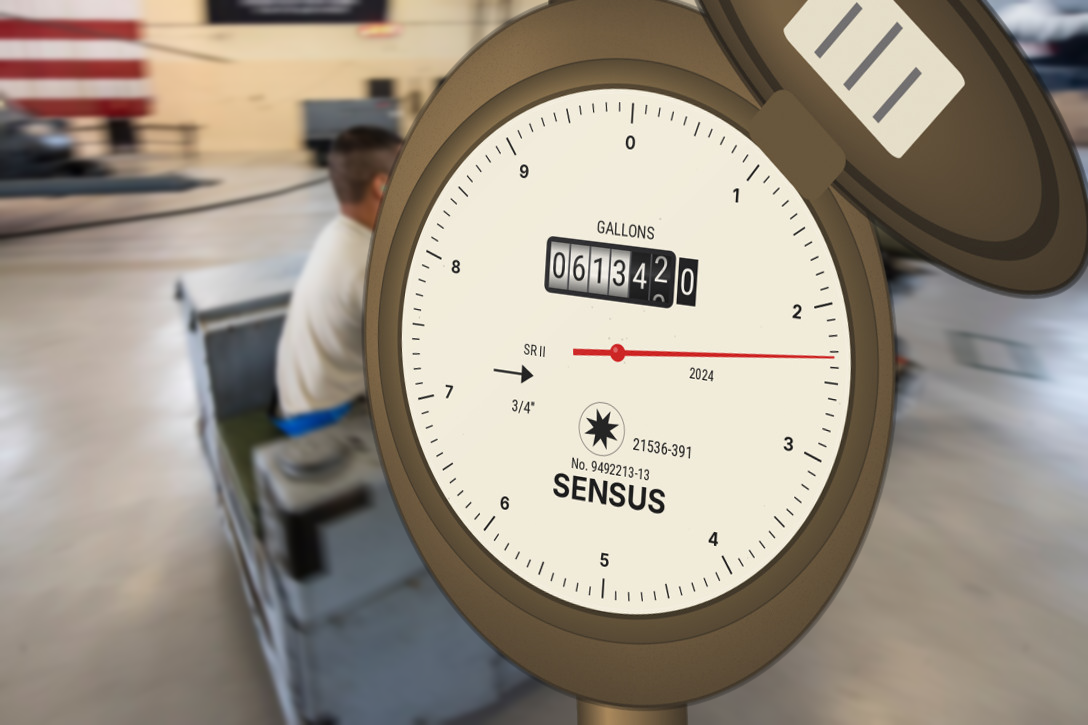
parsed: 613422.3 gal
